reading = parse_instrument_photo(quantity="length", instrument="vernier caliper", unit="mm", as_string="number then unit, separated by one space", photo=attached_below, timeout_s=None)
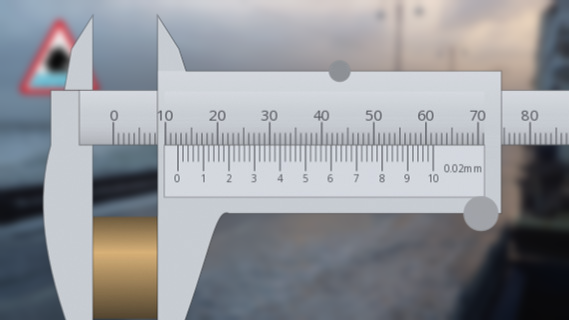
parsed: 12.4 mm
